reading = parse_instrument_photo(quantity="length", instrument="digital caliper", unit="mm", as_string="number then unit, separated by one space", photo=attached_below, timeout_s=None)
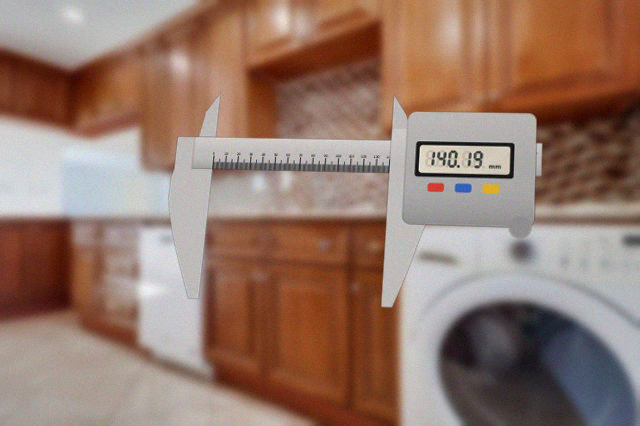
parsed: 140.19 mm
